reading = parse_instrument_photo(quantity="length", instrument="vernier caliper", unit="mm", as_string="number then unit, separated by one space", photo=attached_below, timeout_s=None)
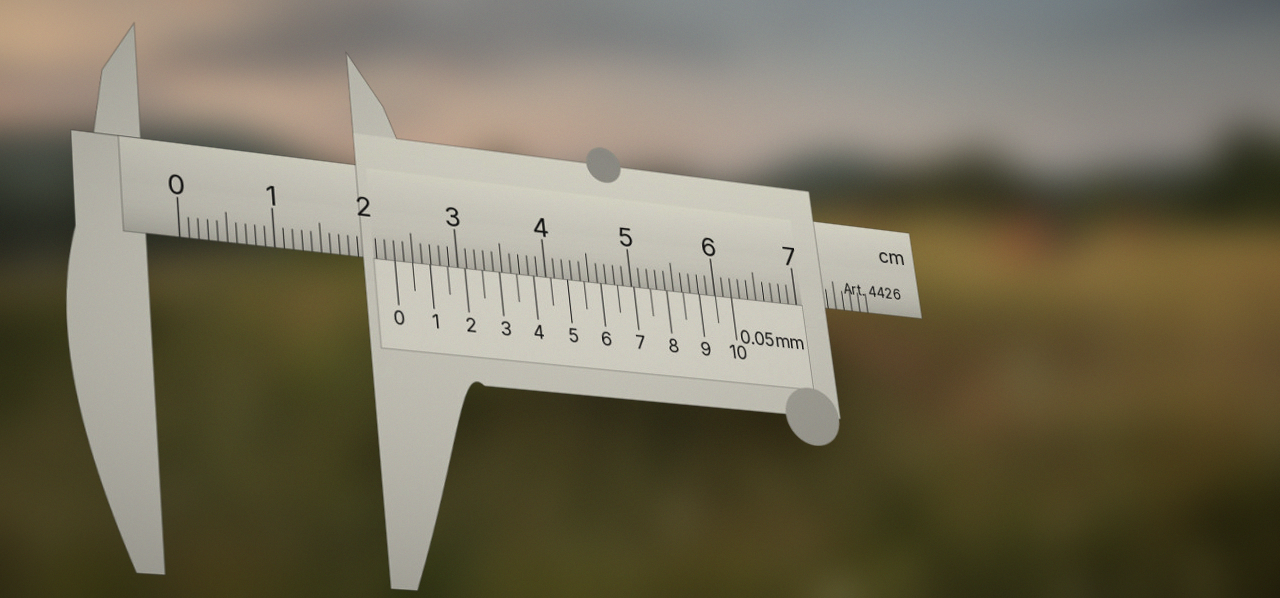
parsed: 23.0 mm
